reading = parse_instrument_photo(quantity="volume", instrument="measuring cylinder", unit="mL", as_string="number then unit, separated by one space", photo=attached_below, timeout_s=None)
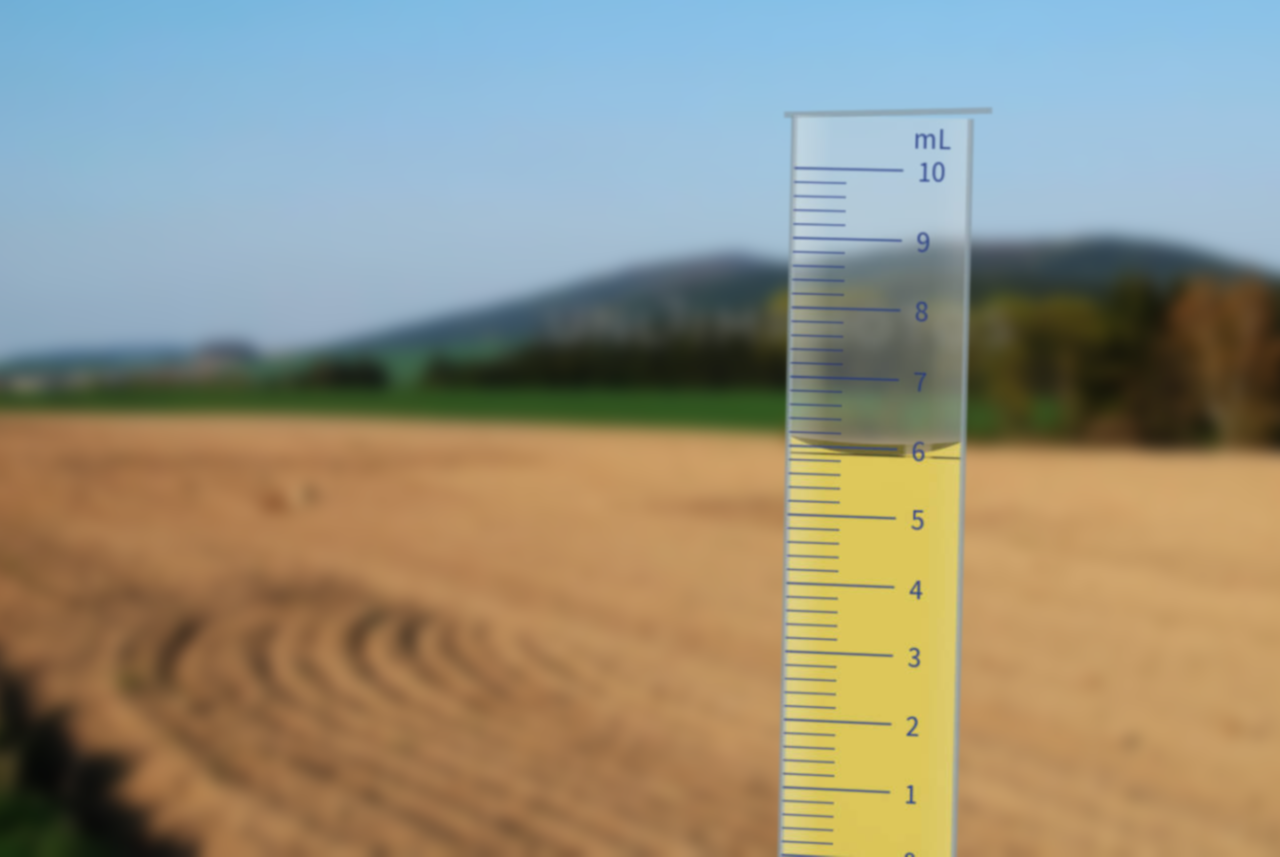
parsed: 5.9 mL
